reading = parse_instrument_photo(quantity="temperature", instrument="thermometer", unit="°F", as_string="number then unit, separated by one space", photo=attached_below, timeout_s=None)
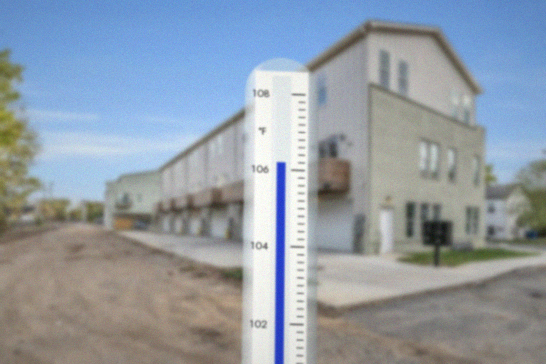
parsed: 106.2 °F
